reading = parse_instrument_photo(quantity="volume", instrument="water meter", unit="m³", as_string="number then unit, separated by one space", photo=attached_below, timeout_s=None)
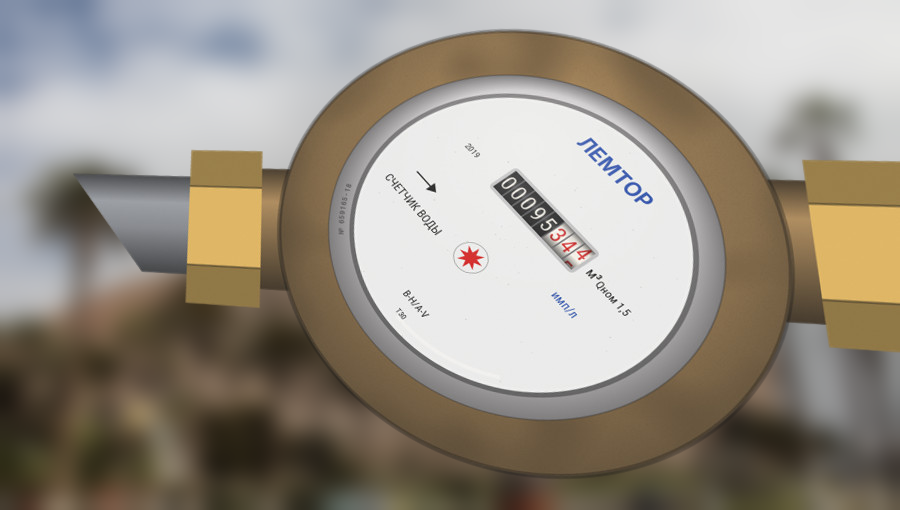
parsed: 95.344 m³
